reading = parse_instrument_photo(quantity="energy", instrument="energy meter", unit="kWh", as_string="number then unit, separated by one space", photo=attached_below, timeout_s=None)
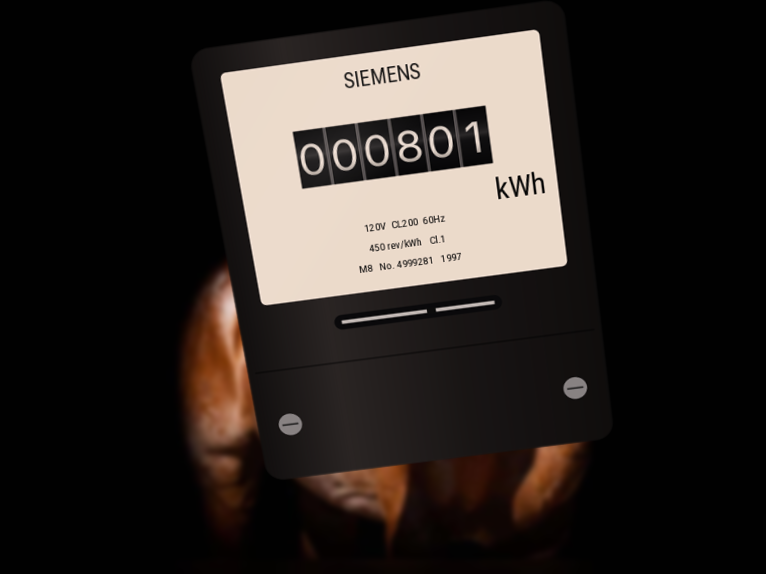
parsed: 801 kWh
